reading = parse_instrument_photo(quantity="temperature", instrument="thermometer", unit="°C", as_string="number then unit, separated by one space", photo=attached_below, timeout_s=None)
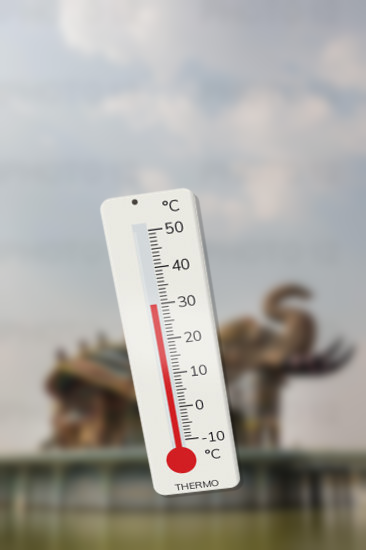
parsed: 30 °C
